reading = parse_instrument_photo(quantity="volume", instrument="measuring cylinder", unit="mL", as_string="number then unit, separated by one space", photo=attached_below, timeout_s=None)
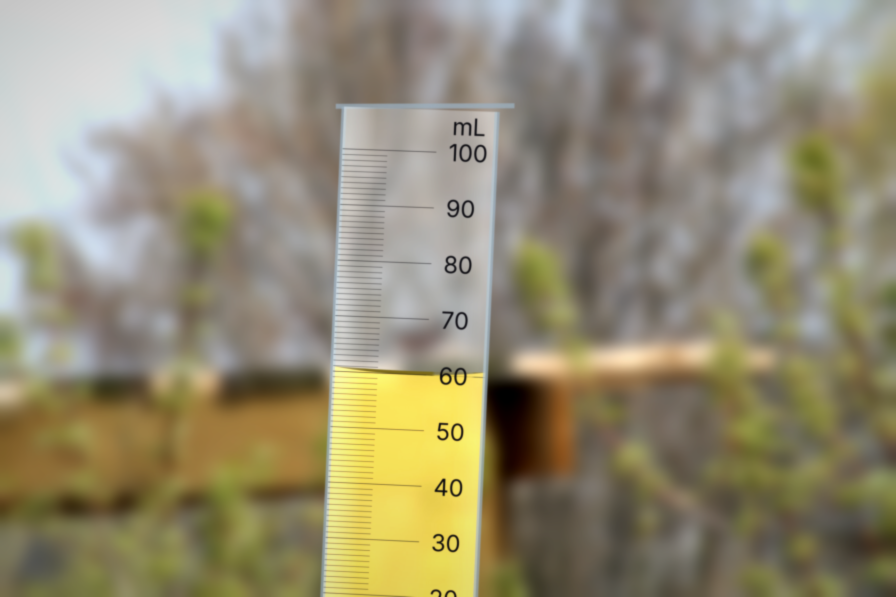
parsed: 60 mL
